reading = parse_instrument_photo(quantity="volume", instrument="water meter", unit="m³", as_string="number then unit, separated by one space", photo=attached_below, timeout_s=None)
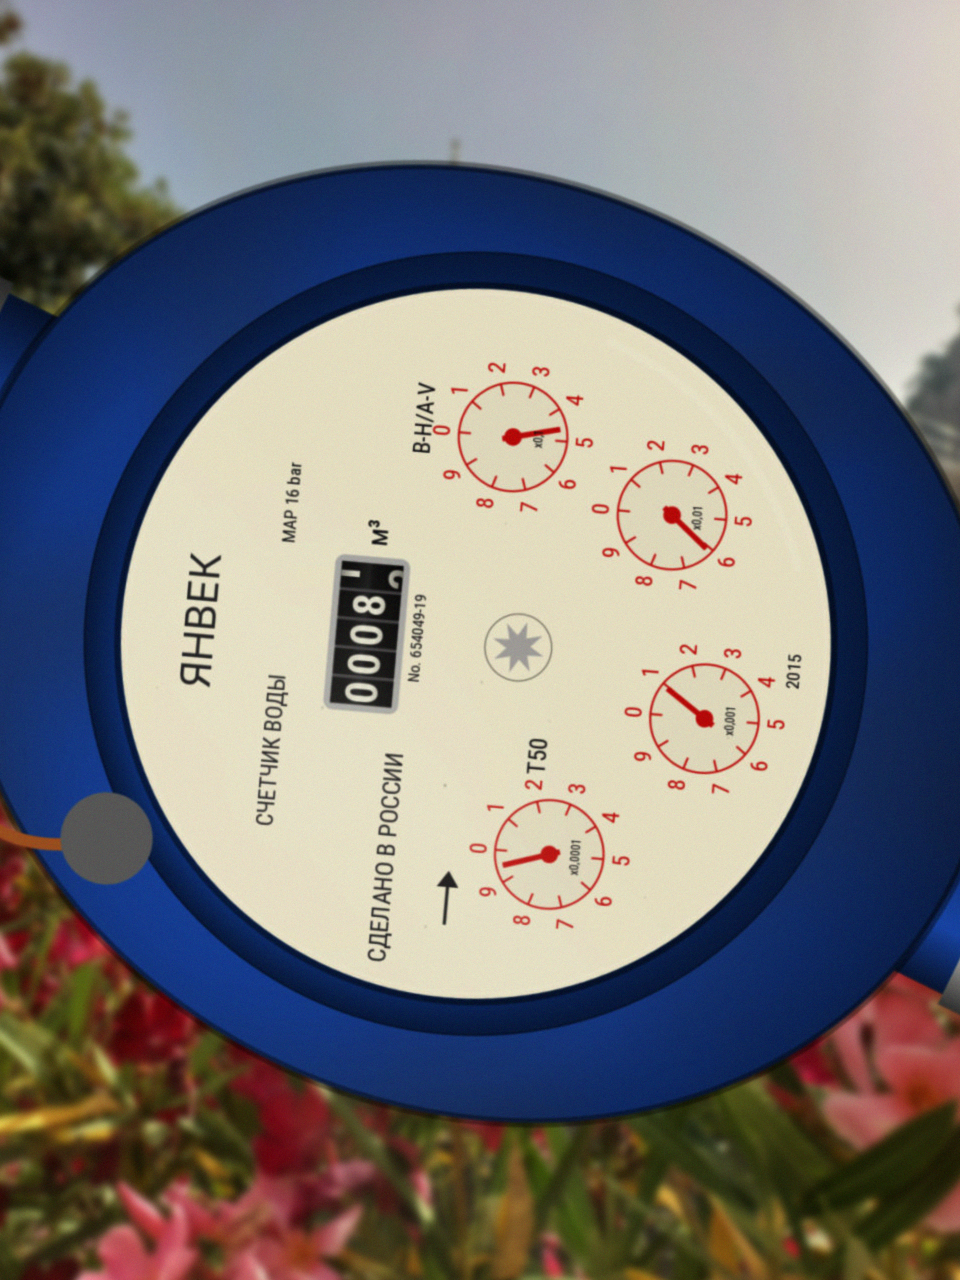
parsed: 81.4609 m³
